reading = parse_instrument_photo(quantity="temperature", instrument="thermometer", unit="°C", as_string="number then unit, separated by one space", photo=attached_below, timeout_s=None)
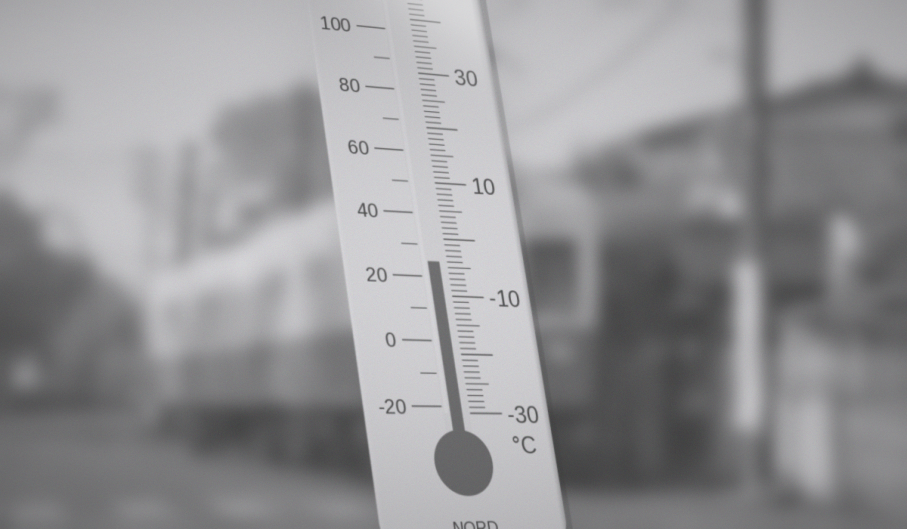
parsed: -4 °C
